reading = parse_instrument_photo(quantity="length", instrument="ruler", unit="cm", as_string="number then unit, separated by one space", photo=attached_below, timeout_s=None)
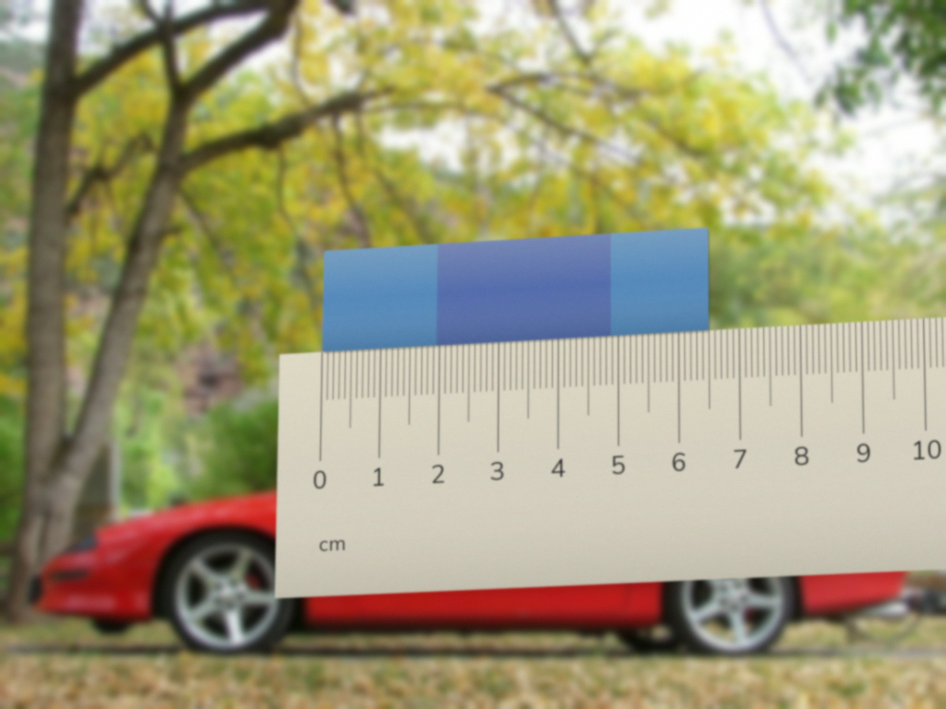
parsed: 6.5 cm
